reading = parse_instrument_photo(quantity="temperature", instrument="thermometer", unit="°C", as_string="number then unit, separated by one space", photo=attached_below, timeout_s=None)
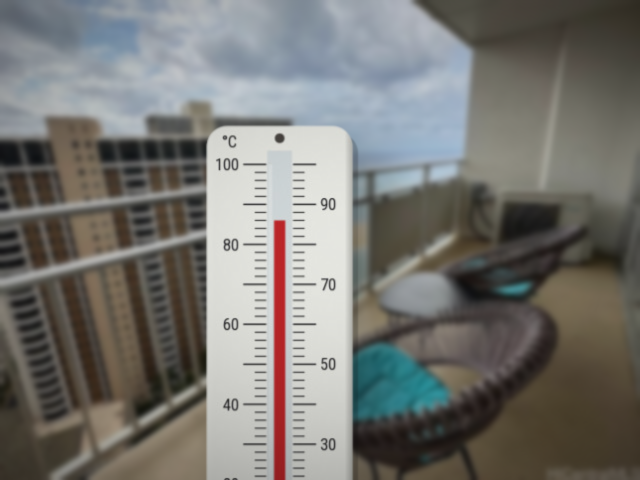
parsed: 86 °C
